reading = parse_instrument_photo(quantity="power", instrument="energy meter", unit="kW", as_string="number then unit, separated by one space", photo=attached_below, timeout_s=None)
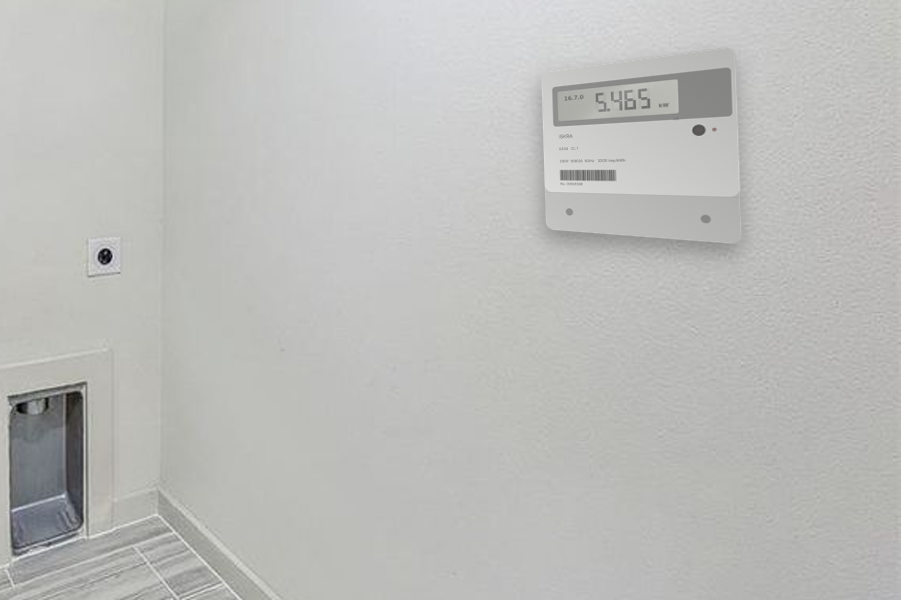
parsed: 5.465 kW
